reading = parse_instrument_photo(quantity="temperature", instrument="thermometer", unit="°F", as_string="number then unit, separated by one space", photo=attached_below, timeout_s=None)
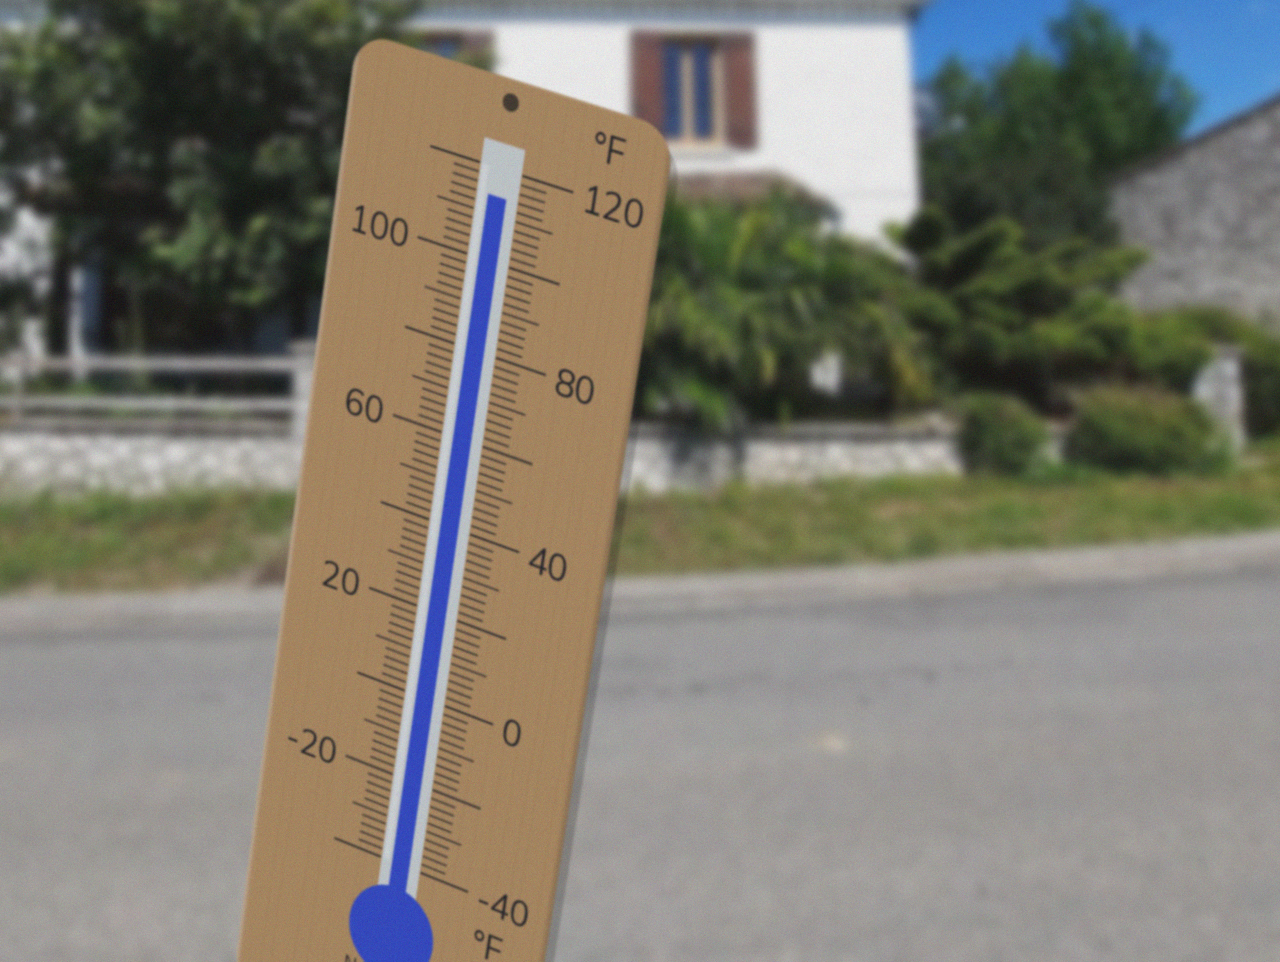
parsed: 114 °F
